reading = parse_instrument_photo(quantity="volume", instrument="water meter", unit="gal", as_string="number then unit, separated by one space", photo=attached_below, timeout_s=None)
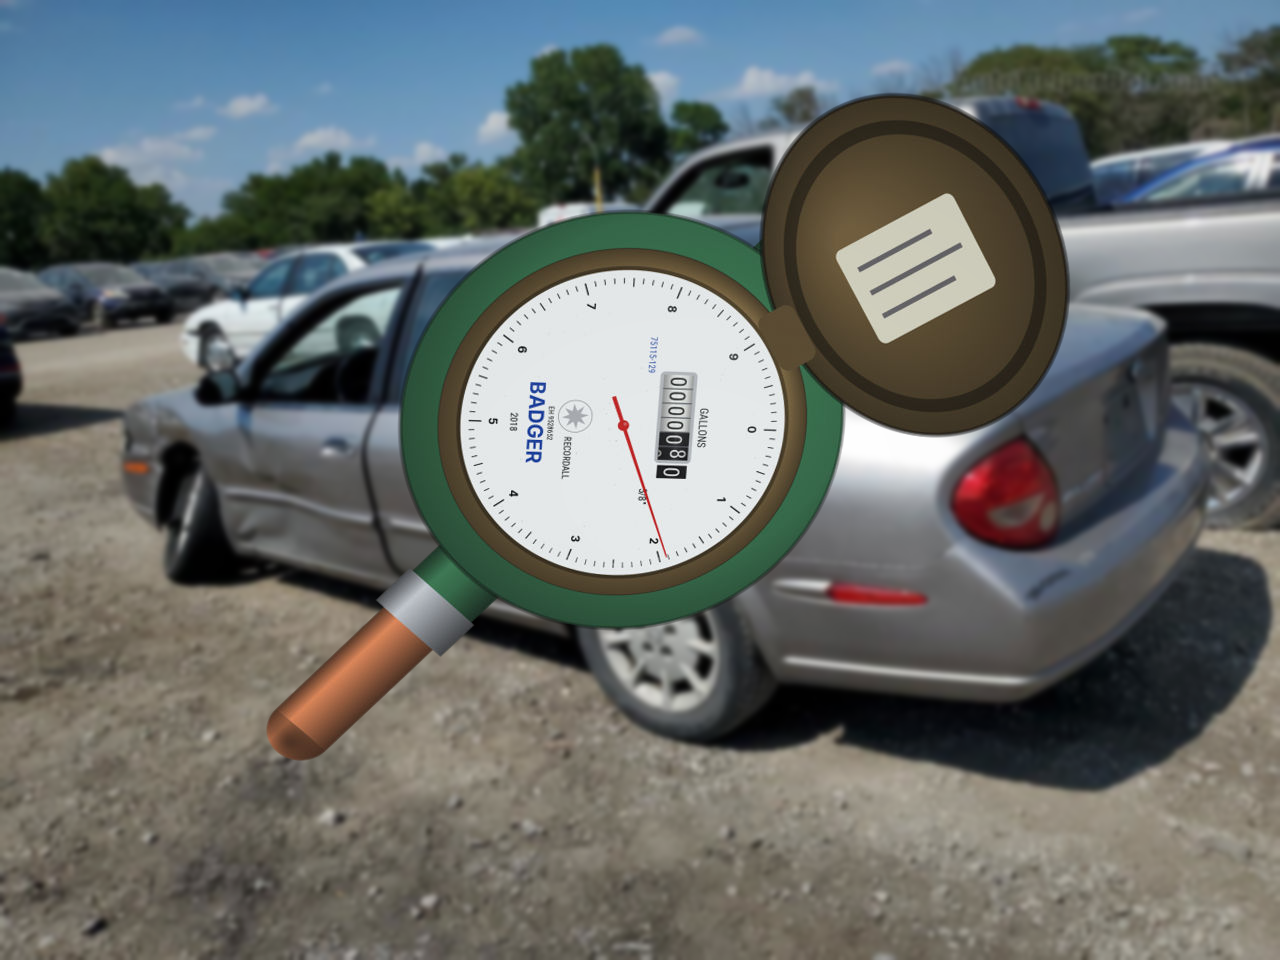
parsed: 81.9 gal
